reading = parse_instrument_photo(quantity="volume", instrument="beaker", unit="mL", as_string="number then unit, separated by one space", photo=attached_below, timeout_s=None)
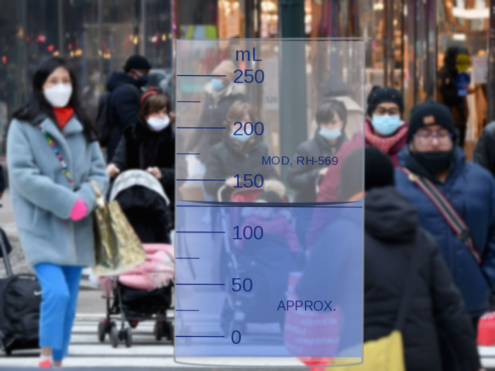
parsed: 125 mL
